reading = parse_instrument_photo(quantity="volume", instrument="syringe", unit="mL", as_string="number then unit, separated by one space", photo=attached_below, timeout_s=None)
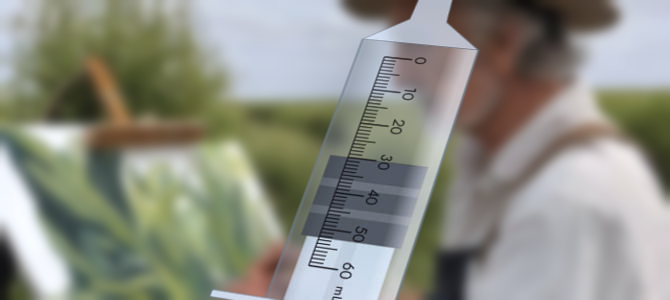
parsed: 30 mL
